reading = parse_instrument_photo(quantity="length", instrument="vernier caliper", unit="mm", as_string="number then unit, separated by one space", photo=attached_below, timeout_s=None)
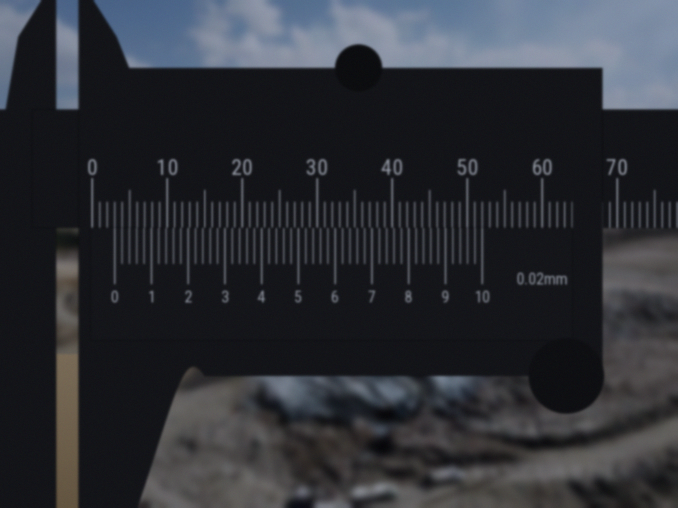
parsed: 3.0 mm
